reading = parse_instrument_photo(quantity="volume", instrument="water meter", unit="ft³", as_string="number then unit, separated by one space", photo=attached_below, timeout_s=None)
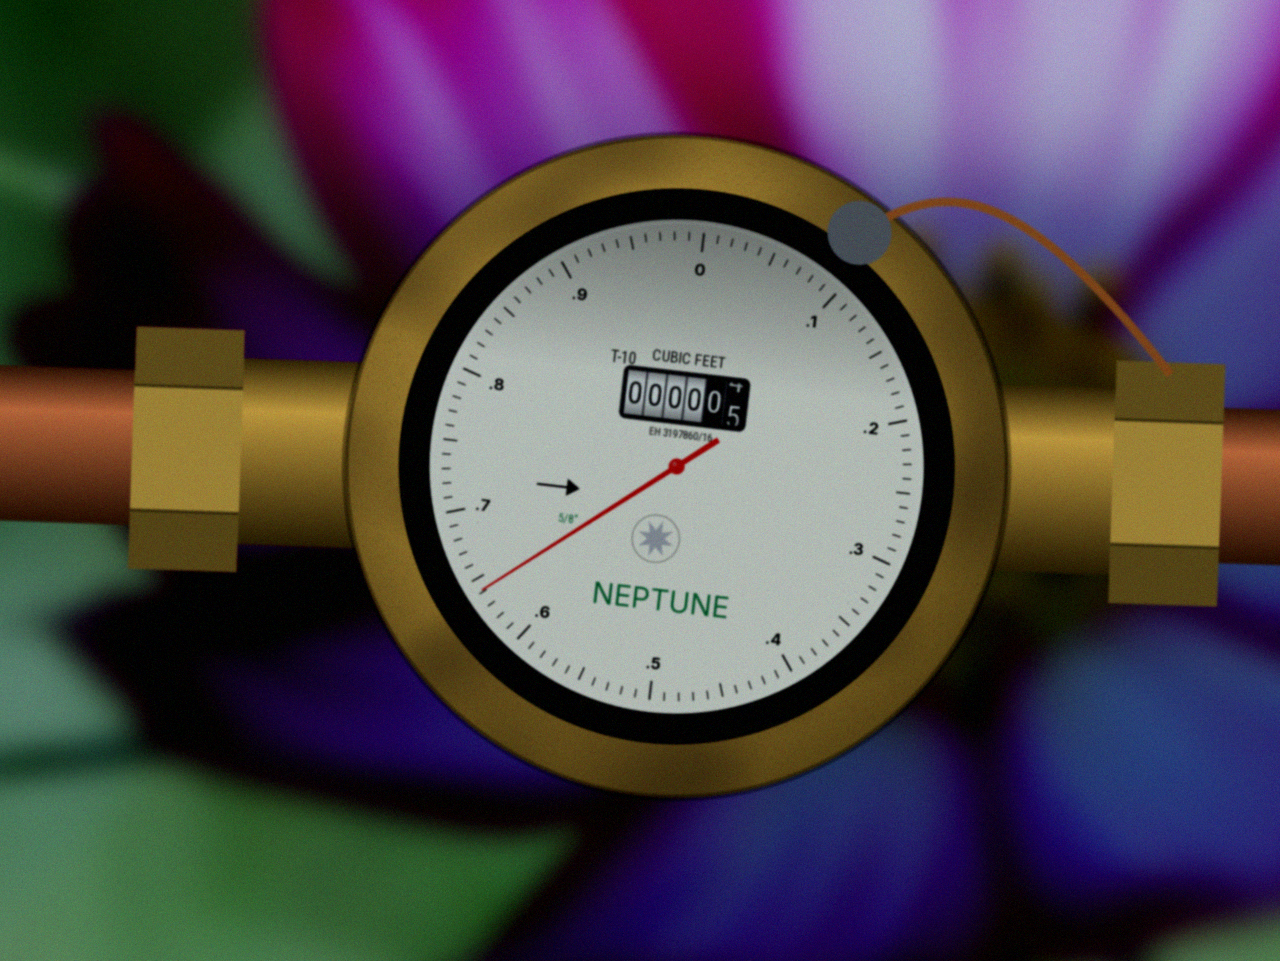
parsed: 4.64 ft³
